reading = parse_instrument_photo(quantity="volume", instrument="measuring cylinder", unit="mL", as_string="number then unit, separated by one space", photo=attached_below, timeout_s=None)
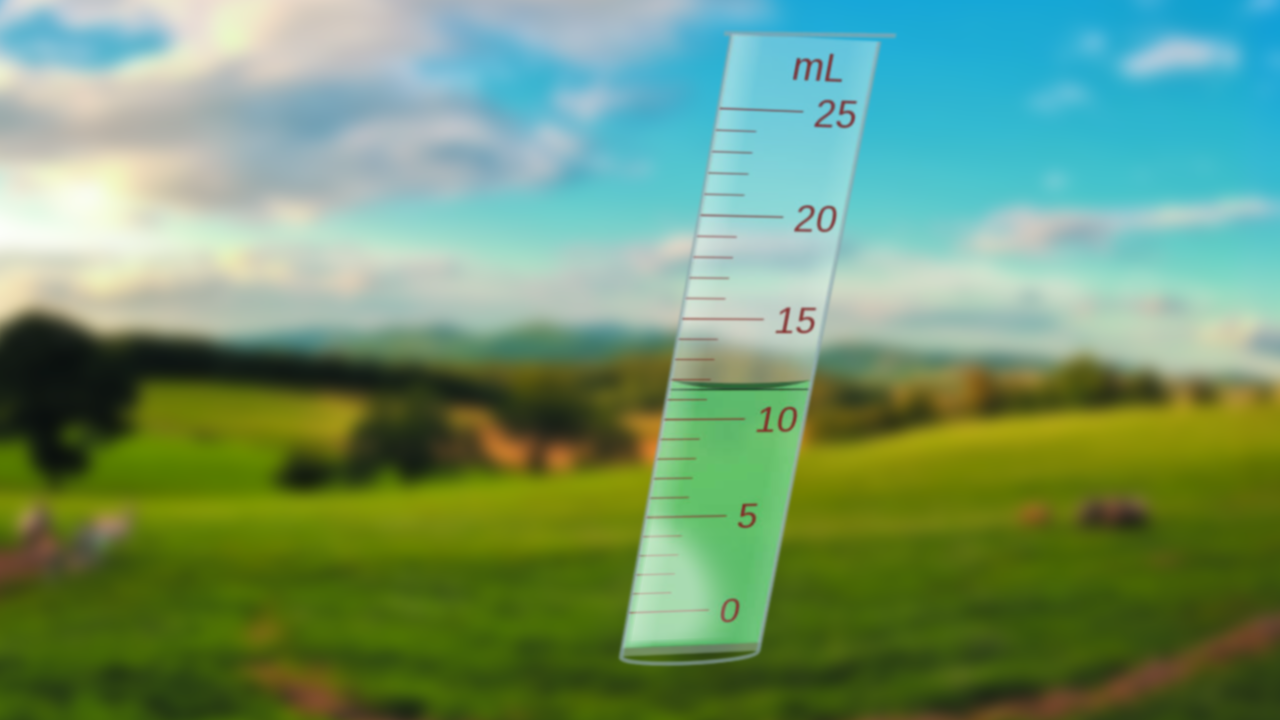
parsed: 11.5 mL
